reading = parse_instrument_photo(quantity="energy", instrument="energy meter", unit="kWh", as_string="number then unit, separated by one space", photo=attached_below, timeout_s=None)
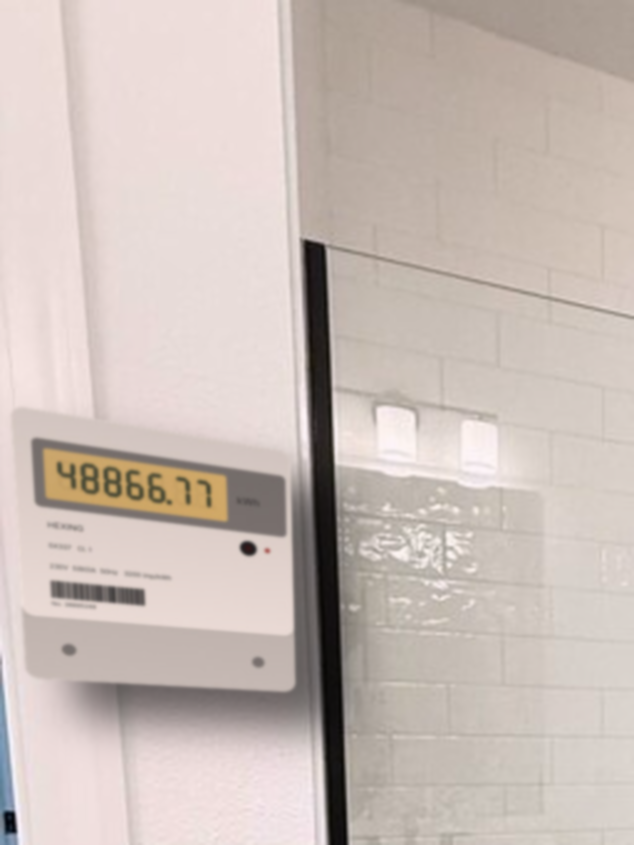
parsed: 48866.77 kWh
